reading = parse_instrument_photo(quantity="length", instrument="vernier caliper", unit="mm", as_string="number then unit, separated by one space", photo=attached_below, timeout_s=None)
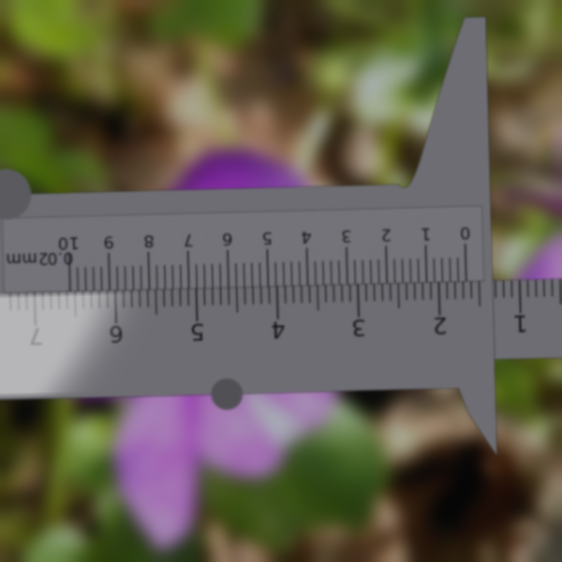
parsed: 16.6 mm
